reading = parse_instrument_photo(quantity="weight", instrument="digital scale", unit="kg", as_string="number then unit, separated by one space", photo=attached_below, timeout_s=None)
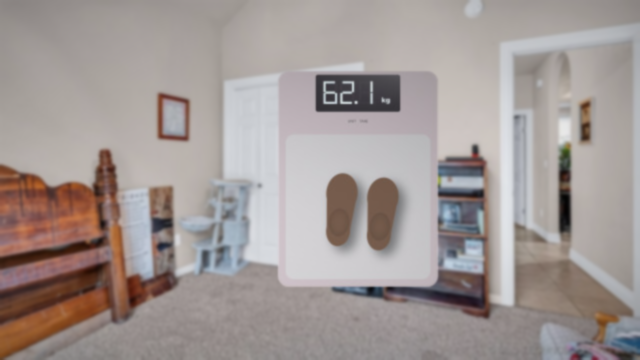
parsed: 62.1 kg
